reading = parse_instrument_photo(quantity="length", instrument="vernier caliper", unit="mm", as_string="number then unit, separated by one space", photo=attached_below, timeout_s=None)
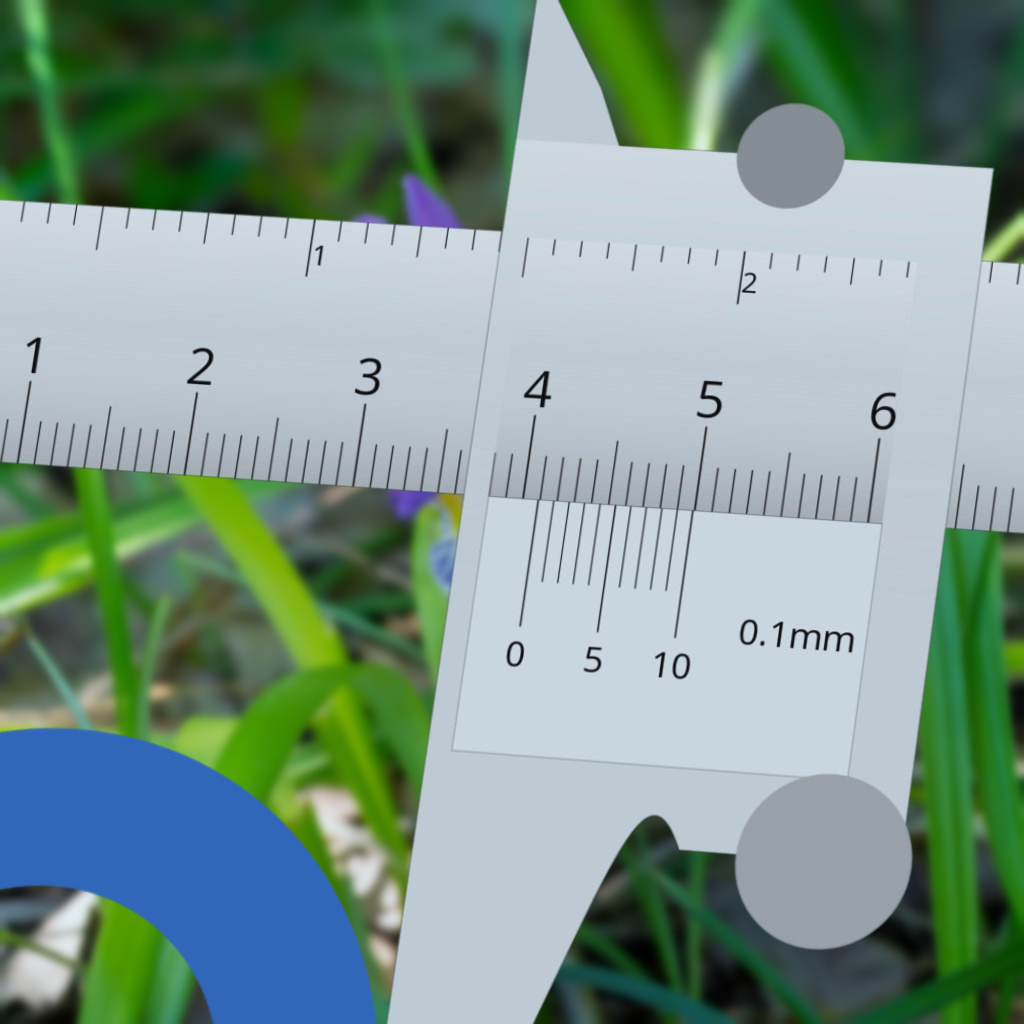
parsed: 40.9 mm
